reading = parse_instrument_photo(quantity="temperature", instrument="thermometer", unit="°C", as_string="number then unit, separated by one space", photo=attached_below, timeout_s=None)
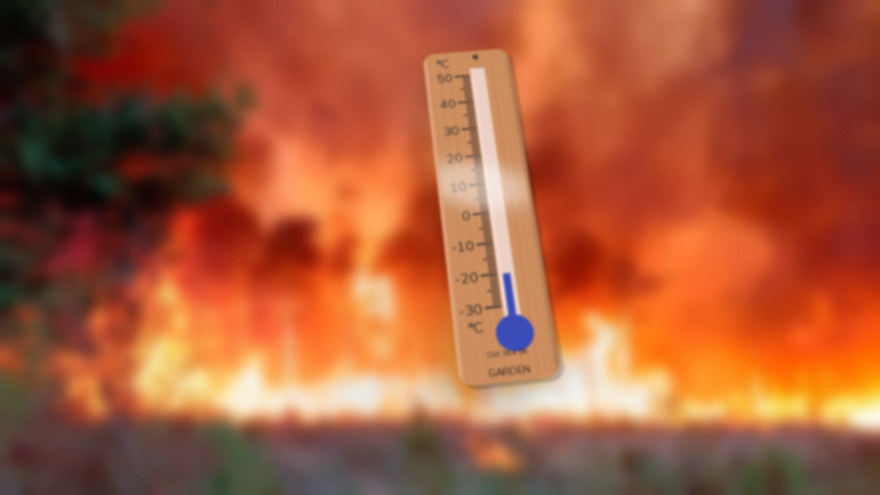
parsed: -20 °C
